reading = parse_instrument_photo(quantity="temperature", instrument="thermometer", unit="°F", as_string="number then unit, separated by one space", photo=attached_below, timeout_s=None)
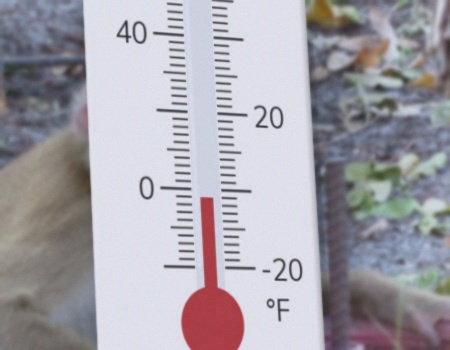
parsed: -2 °F
